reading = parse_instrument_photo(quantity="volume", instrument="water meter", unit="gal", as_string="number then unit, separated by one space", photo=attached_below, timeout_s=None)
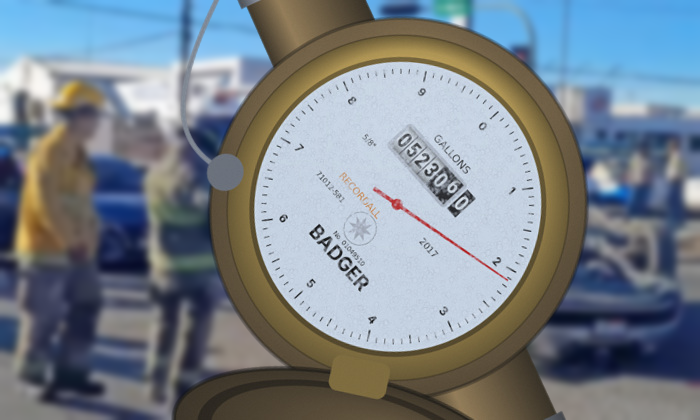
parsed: 523062.1 gal
